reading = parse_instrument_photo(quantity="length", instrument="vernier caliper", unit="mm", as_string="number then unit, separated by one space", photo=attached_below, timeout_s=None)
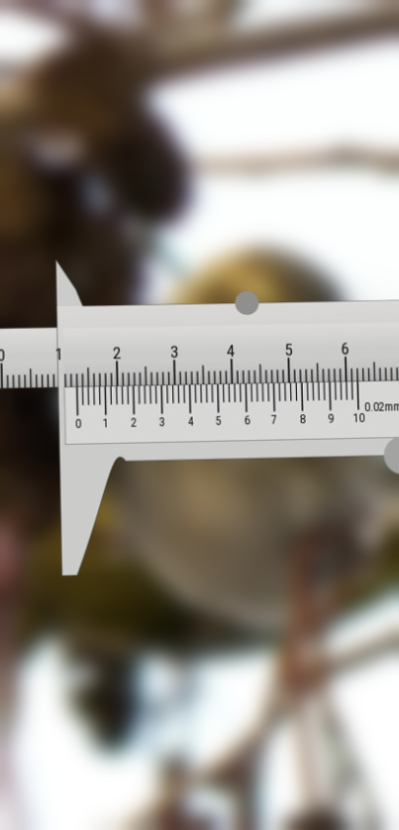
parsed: 13.0 mm
